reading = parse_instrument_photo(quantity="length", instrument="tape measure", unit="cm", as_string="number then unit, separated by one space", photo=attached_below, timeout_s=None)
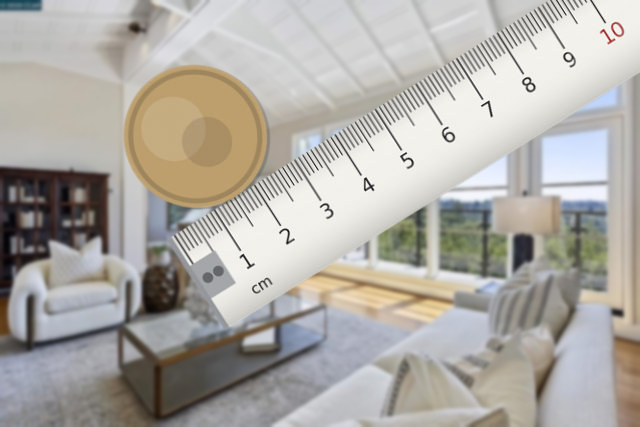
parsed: 3 cm
